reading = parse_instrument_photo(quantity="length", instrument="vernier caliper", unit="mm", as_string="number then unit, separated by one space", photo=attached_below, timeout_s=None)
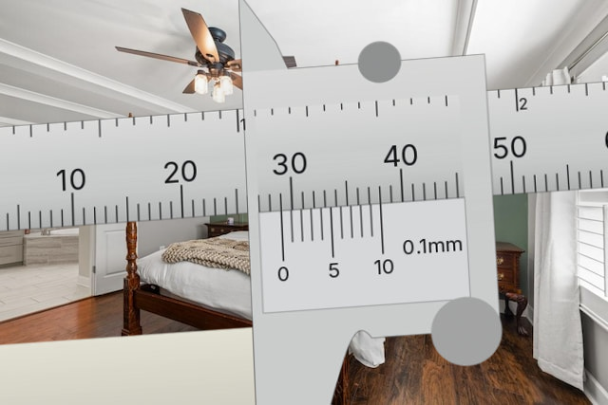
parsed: 29.0 mm
